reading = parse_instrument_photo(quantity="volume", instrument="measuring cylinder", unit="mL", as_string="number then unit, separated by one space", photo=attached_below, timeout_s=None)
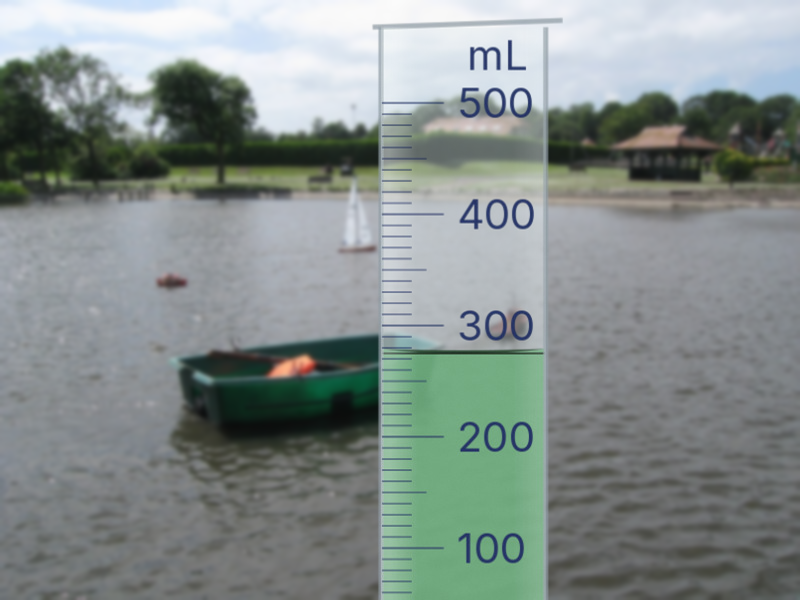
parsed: 275 mL
